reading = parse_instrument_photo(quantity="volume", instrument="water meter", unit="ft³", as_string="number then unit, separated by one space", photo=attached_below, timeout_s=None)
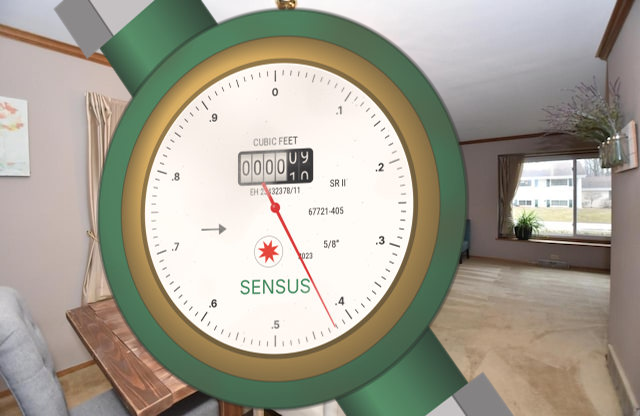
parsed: 9.42 ft³
